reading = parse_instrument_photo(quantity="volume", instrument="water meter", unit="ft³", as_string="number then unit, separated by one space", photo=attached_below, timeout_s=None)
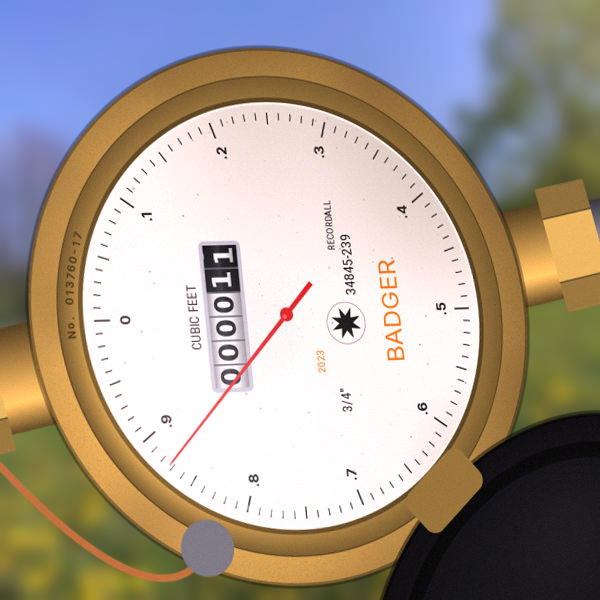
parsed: 10.87 ft³
